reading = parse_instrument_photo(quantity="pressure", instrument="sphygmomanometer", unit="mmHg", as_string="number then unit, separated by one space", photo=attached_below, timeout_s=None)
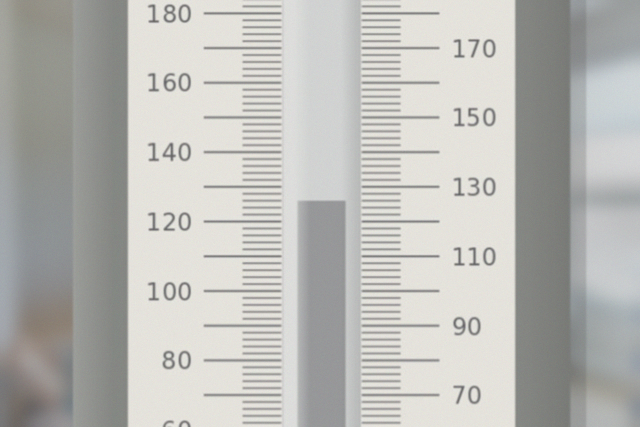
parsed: 126 mmHg
